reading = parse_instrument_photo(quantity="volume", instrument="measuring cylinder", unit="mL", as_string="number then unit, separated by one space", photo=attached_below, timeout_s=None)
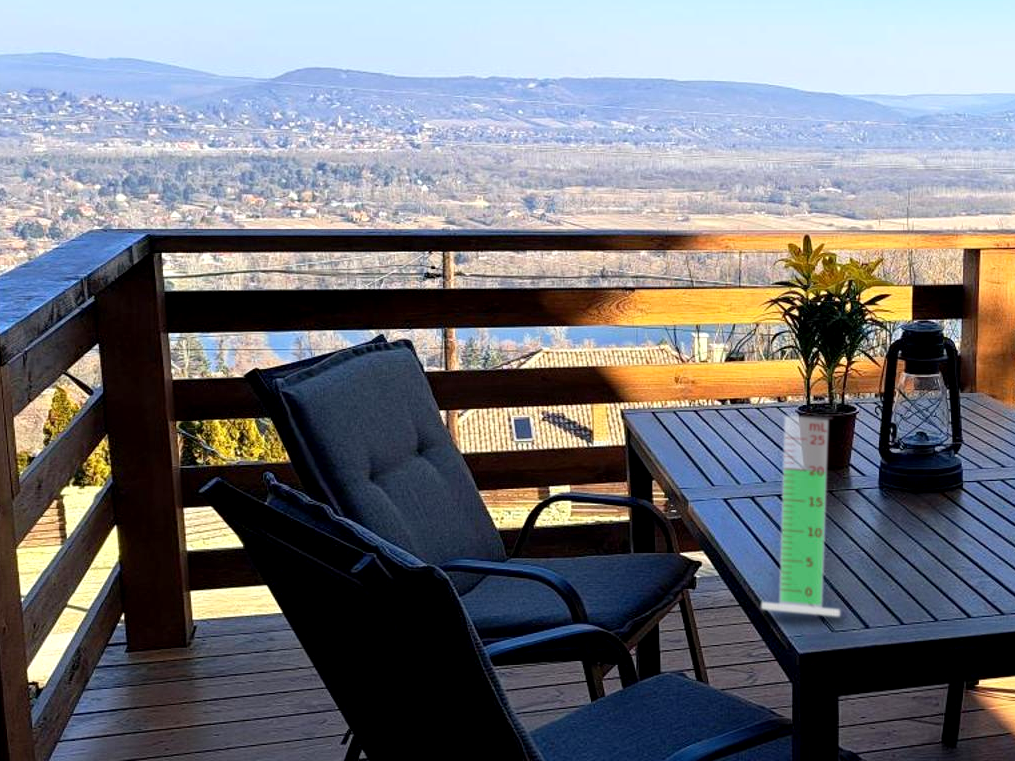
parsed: 20 mL
